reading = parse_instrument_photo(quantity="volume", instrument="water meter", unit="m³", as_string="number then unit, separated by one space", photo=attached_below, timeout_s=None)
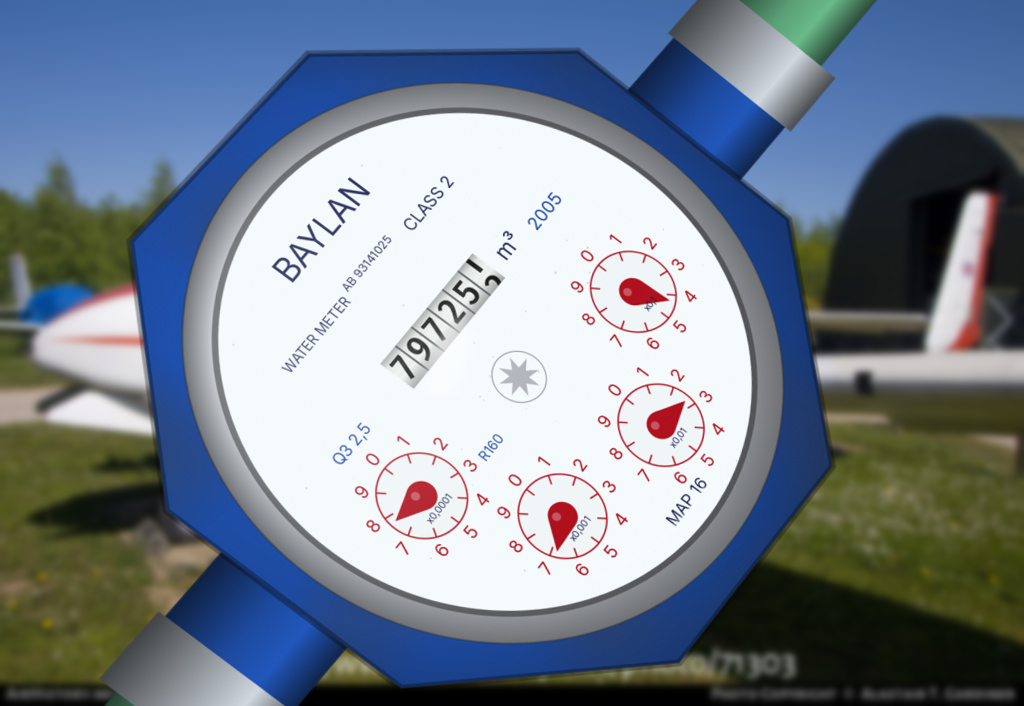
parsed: 797251.4267 m³
